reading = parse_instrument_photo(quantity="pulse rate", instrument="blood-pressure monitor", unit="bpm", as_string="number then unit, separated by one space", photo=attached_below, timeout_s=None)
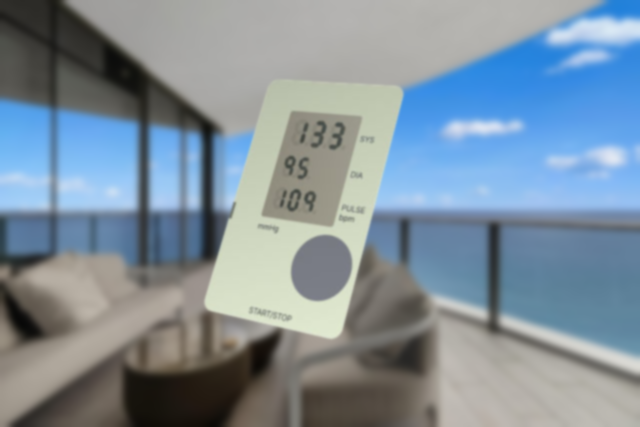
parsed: 109 bpm
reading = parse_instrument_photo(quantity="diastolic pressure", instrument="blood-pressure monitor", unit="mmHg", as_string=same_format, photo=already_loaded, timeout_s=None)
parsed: 95 mmHg
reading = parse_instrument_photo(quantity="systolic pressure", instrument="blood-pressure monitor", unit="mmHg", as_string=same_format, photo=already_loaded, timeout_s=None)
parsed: 133 mmHg
